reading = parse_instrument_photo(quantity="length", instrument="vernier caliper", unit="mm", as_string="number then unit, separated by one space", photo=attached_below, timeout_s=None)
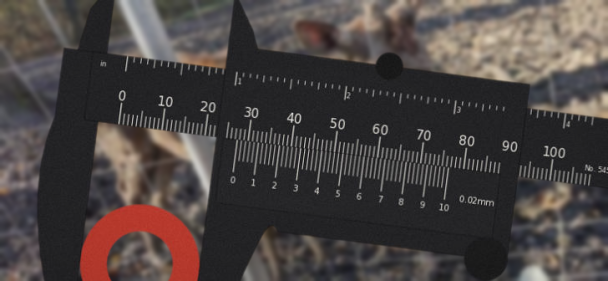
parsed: 27.5 mm
